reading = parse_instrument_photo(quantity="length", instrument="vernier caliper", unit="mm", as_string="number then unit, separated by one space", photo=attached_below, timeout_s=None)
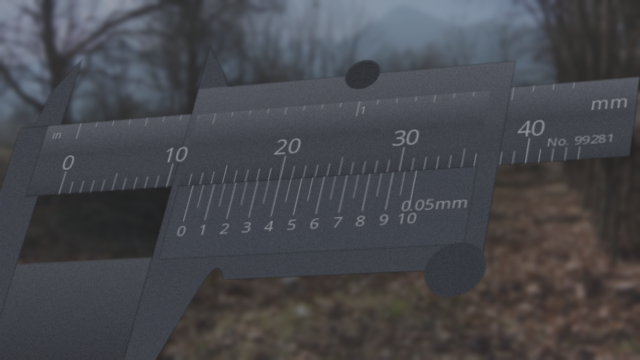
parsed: 12.4 mm
